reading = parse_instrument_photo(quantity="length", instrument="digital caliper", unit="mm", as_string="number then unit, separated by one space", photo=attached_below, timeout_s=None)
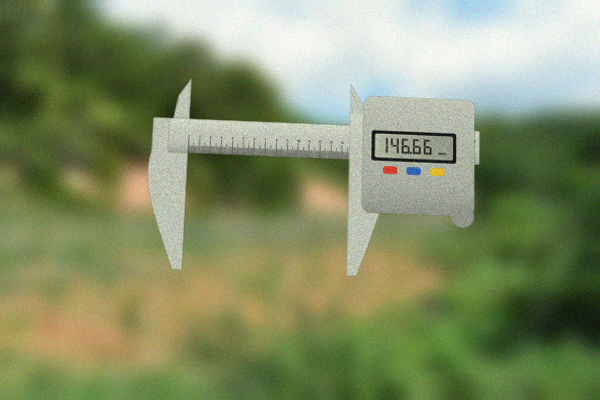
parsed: 146.66 mm
